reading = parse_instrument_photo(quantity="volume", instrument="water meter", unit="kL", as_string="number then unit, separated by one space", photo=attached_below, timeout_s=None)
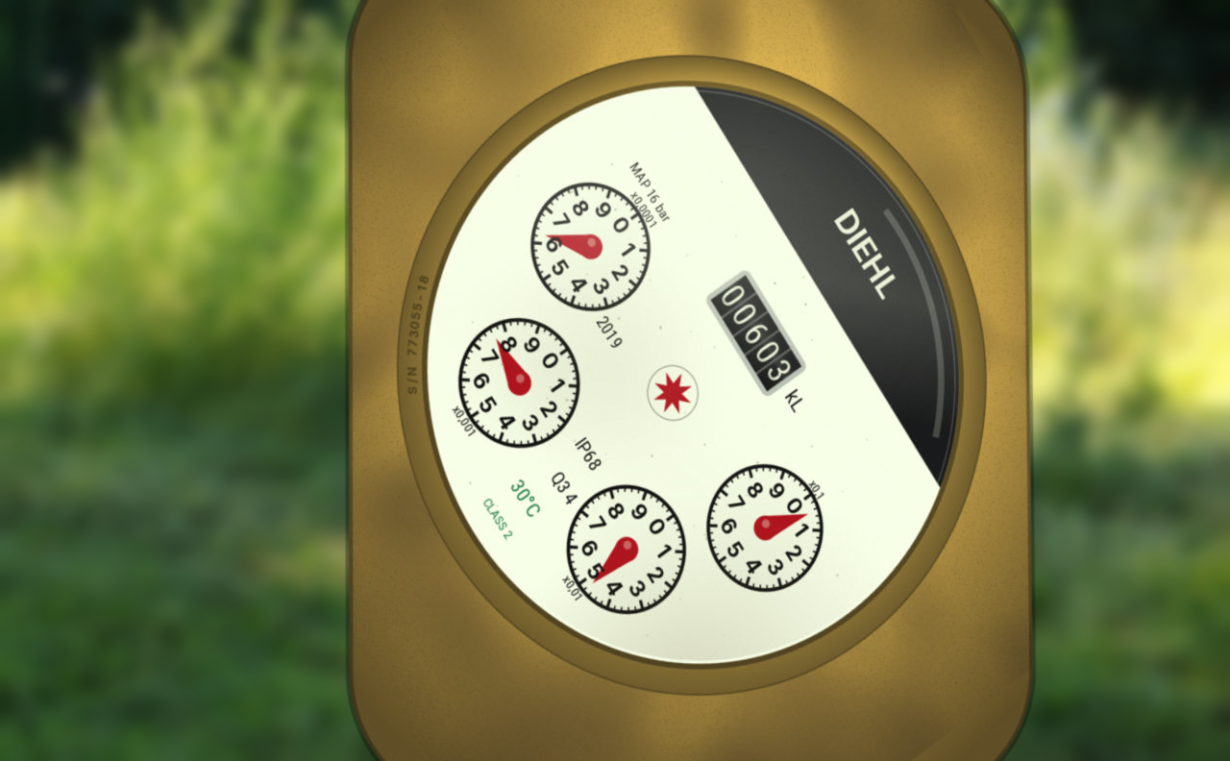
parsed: 603.0476 kL
